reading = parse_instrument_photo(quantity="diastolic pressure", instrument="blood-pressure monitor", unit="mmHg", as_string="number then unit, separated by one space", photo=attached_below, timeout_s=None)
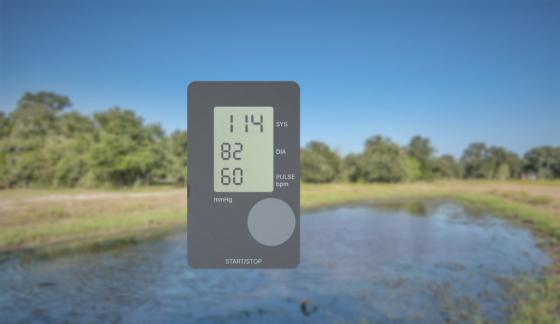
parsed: 82 mmHg
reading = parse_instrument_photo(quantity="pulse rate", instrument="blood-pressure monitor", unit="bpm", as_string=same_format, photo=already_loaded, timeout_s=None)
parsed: 60 bpm
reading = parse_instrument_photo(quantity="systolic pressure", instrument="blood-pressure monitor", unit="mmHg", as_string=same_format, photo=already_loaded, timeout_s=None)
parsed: 114 mmHg
